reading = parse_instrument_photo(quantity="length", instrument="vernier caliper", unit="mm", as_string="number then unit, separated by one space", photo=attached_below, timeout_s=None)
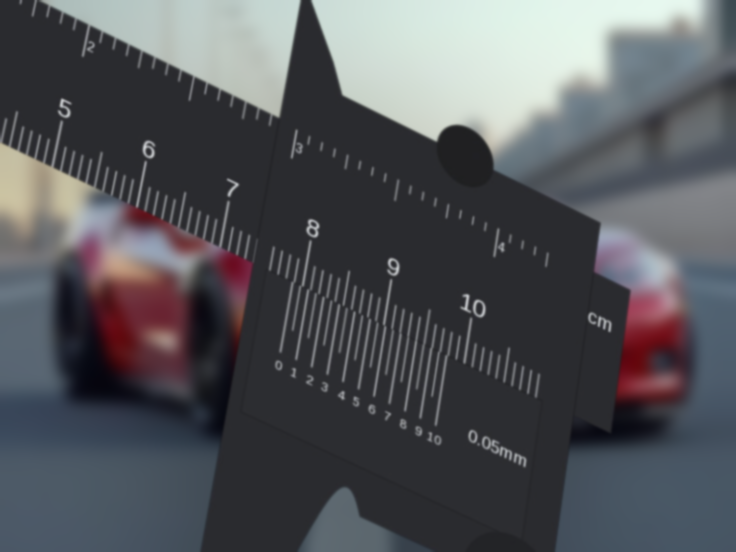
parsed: 78.8 mm
